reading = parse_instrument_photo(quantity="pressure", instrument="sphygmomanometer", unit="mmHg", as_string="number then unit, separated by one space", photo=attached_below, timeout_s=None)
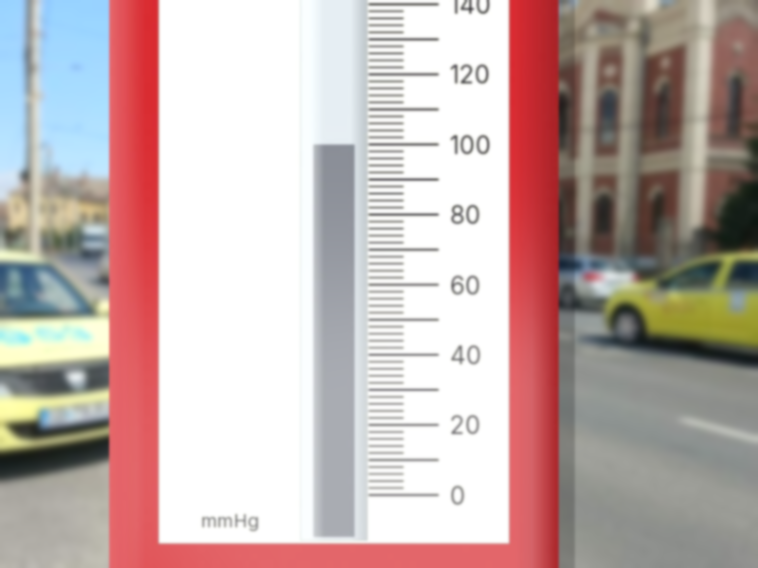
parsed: 100 mmHg
